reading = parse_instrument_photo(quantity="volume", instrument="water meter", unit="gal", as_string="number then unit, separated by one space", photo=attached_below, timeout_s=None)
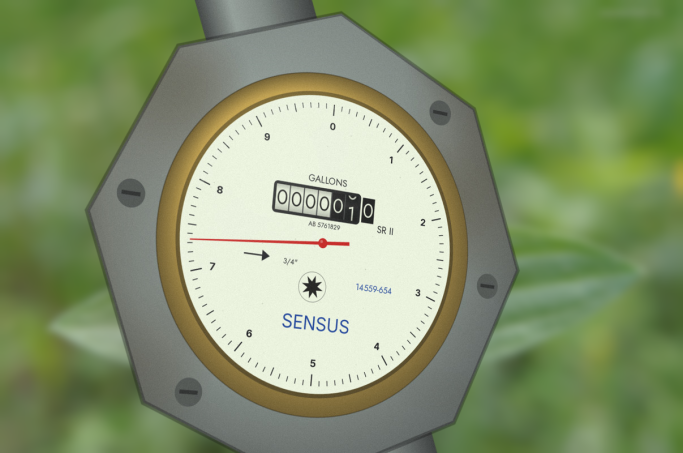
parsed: 7.3 gal
